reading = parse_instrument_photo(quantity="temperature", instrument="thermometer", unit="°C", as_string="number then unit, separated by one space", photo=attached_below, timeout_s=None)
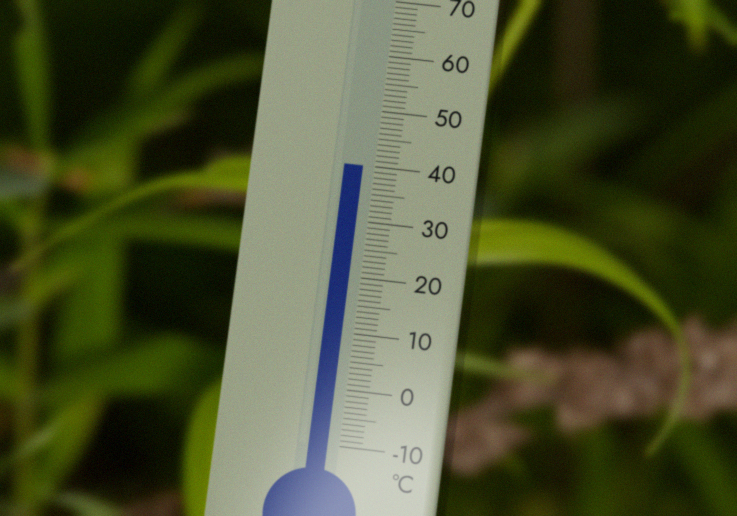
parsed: 40 °C
